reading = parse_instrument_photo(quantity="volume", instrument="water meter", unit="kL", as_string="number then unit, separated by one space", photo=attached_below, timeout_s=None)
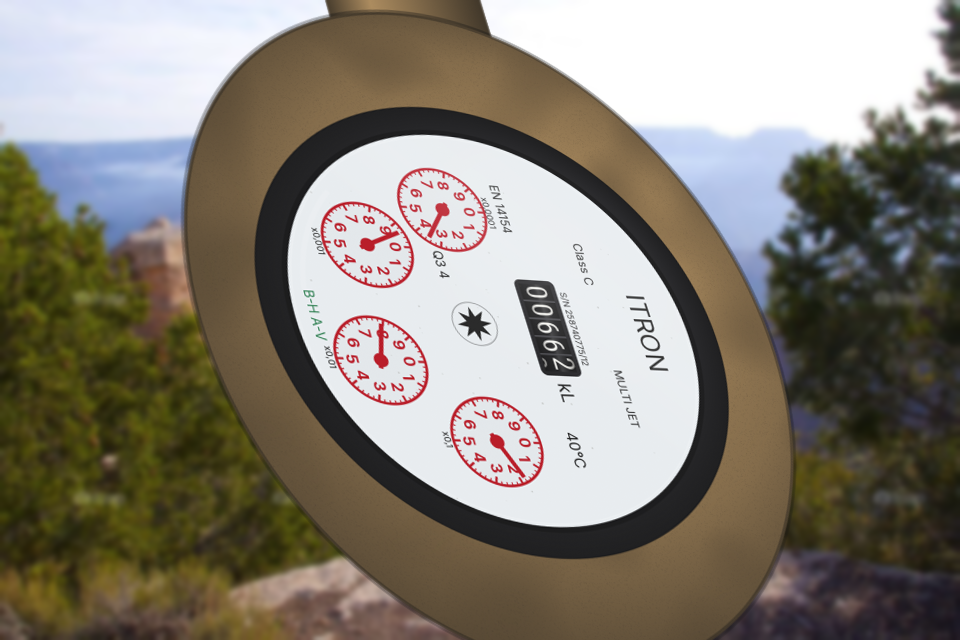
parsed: 662.1793 kL
